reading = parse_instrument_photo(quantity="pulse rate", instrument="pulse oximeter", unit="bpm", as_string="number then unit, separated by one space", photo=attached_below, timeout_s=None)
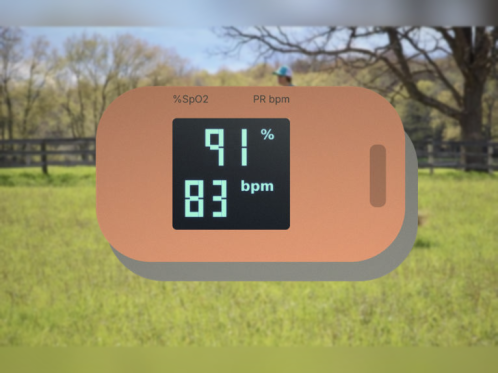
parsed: 83 bpm
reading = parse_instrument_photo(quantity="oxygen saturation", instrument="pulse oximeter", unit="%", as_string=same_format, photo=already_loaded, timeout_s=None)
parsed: 91 %
